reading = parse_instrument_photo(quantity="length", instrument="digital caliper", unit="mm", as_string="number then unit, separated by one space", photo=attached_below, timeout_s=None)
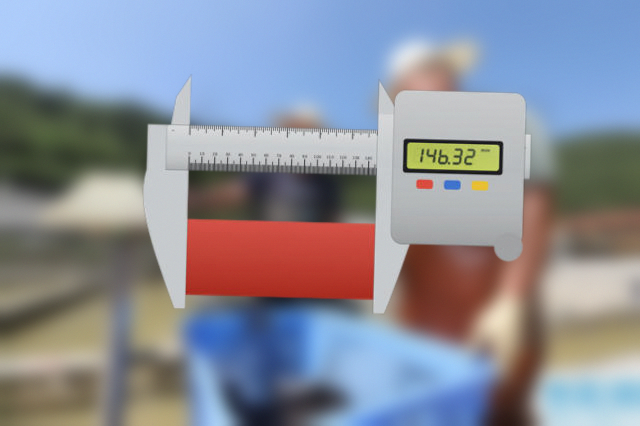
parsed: 146.32 mm
